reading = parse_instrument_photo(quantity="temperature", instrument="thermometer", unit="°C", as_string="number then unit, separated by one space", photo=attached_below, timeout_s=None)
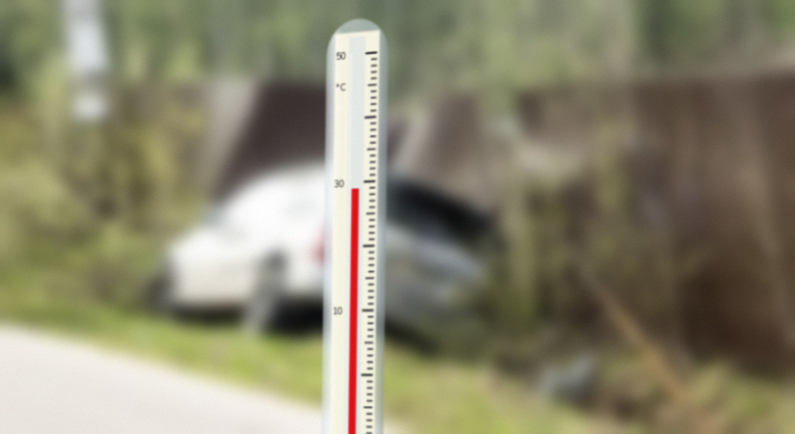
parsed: 29 °C
